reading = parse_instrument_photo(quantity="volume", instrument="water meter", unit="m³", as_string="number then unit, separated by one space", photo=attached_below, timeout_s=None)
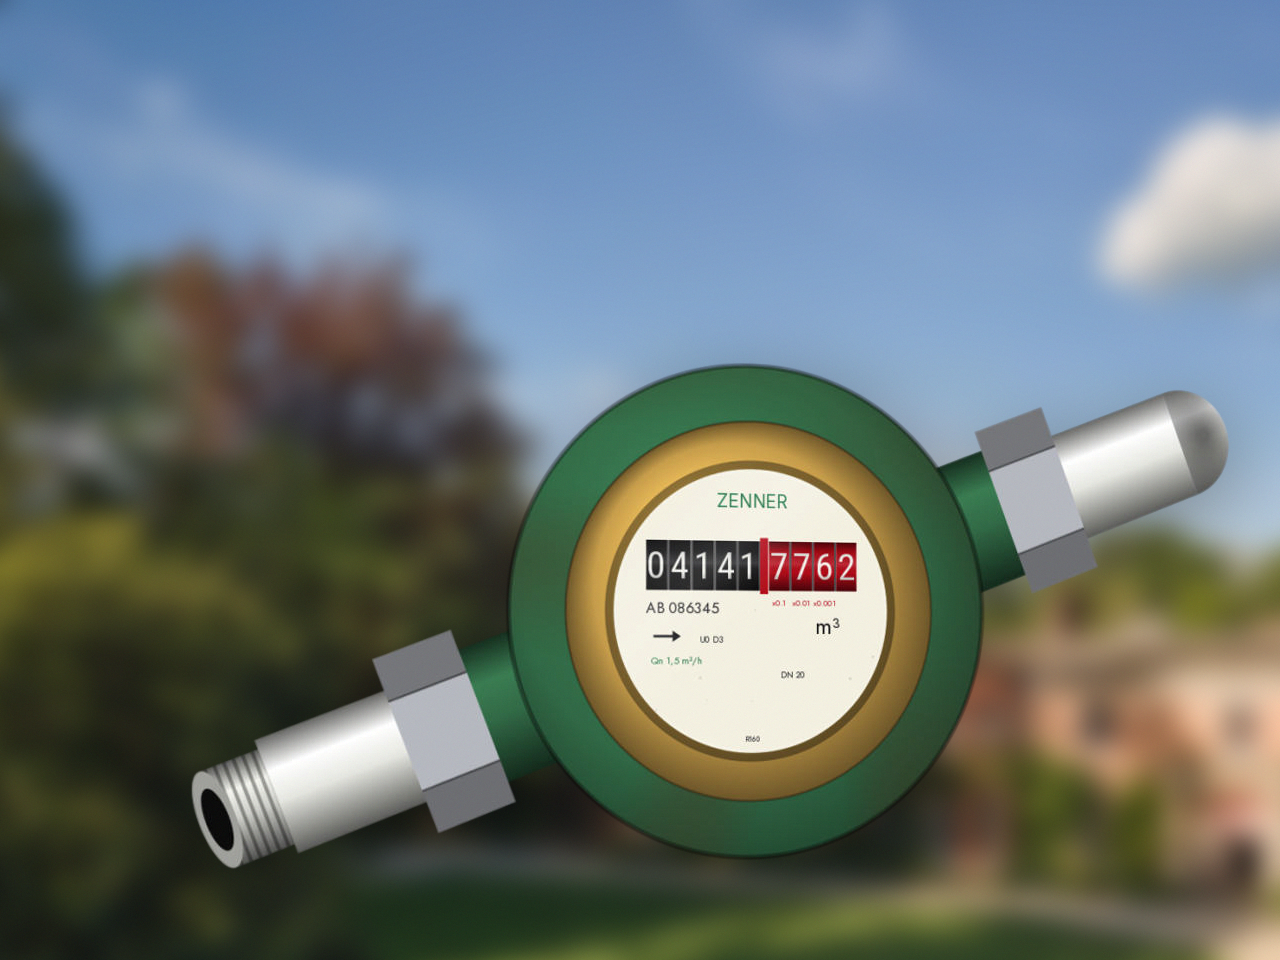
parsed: 4141.7762 m³
